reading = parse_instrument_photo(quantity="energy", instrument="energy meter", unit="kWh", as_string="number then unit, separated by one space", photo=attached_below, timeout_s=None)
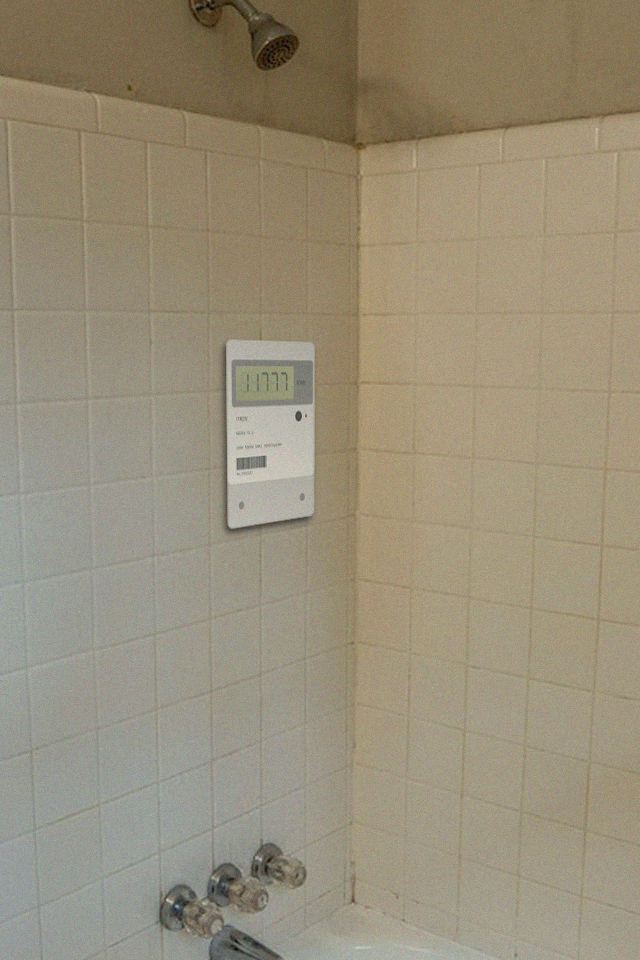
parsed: 11777 kWh
